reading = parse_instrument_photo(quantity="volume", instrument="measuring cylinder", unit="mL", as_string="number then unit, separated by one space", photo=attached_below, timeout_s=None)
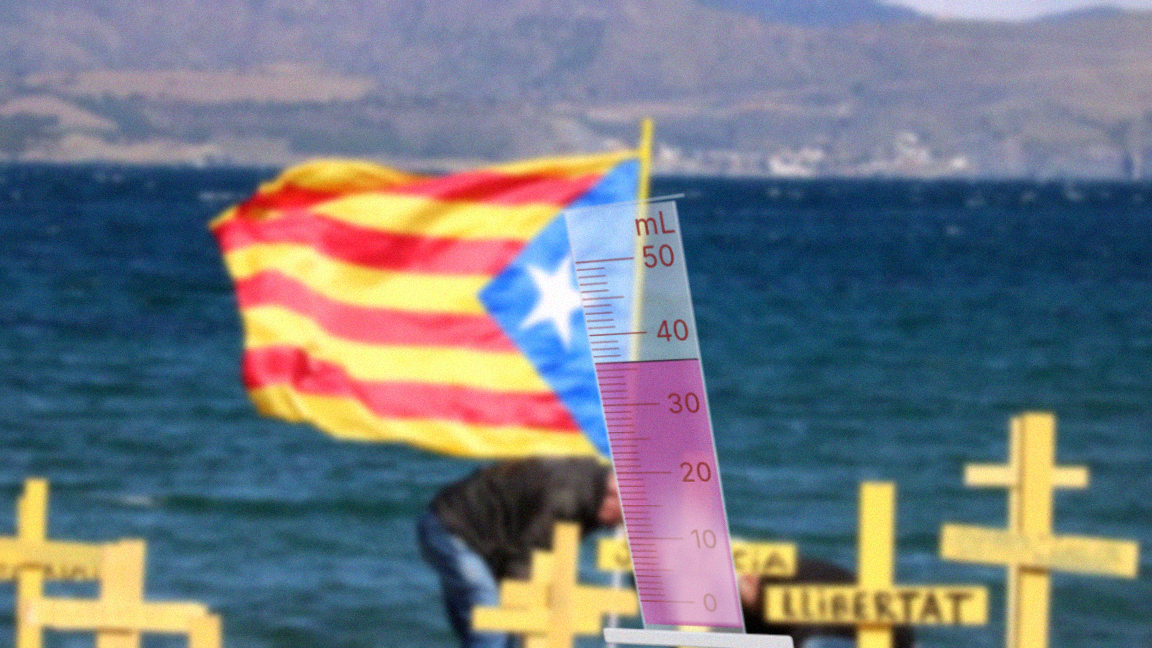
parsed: 36 mL
